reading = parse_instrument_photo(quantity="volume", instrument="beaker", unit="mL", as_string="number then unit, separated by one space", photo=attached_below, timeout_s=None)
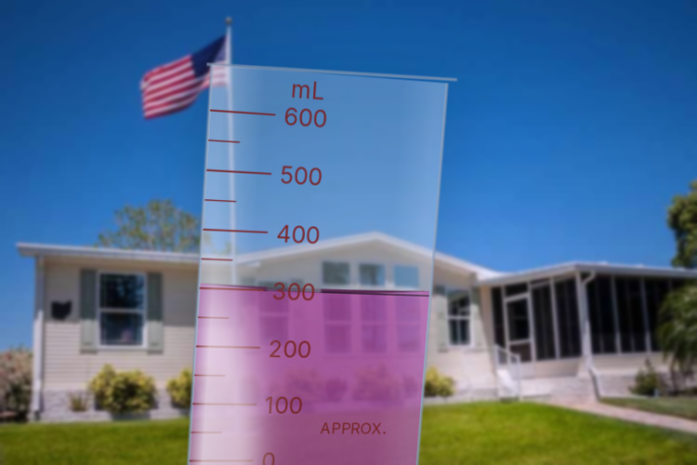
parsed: 300 mL
